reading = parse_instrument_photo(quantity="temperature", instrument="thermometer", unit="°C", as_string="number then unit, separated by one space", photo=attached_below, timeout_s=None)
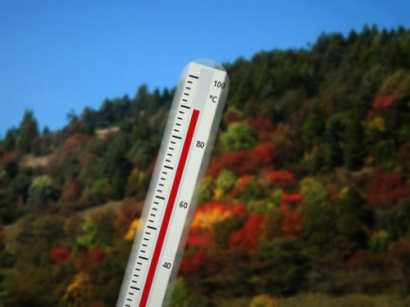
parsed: 90 °C
